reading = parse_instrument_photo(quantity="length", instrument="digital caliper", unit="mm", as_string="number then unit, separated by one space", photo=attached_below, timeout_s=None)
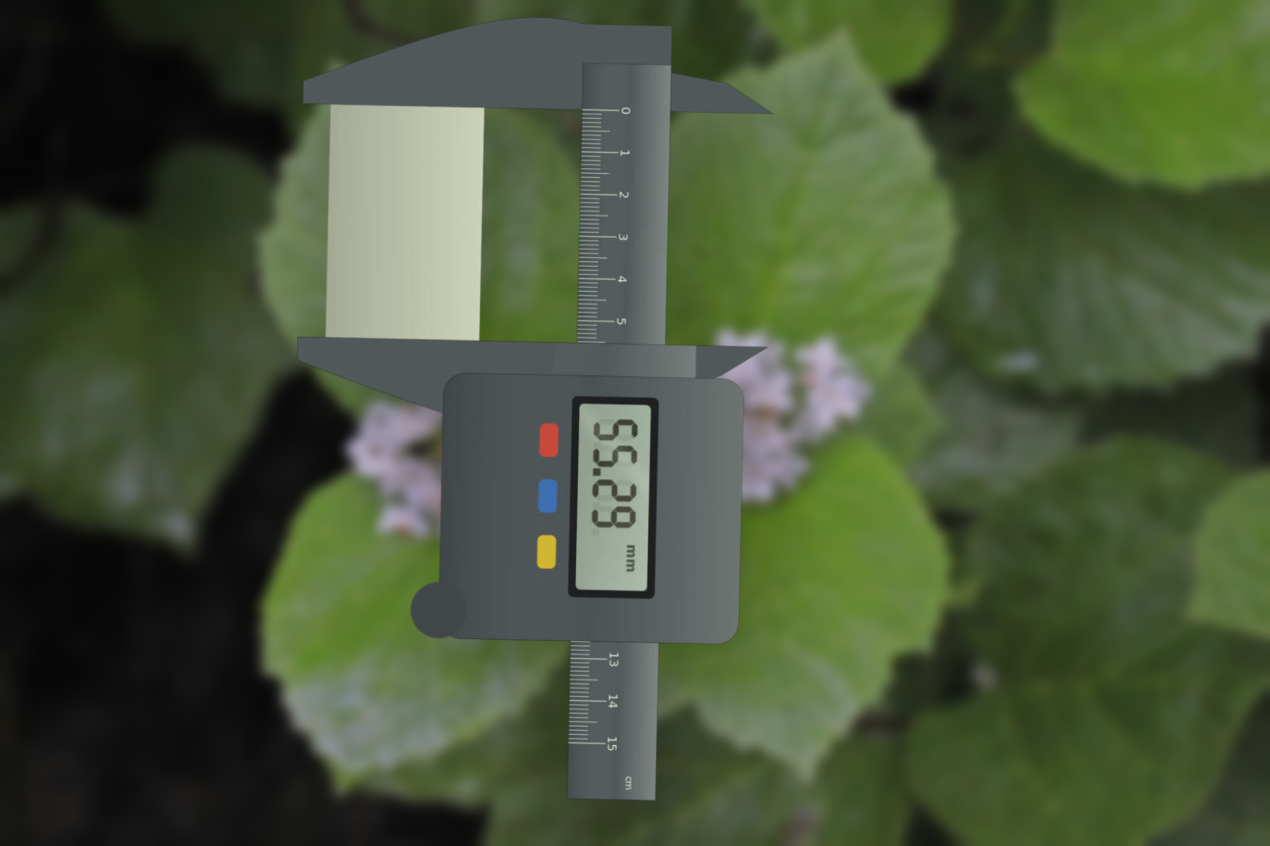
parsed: 55.29 mm
